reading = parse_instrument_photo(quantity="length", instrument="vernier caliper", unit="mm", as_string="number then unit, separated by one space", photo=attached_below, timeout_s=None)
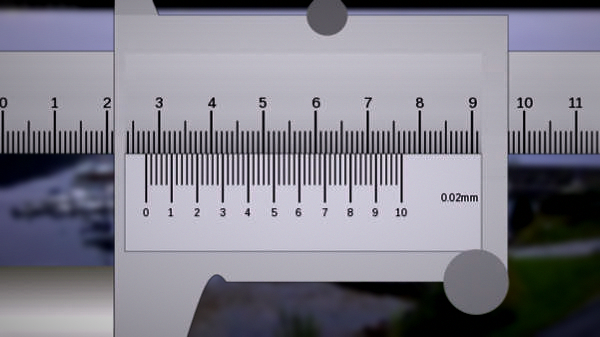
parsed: 27.5 mm
